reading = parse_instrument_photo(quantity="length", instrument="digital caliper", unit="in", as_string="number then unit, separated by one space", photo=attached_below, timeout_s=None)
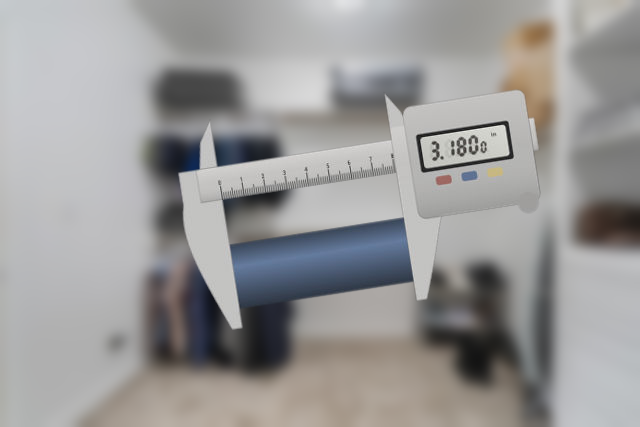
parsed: 3.1800 in
